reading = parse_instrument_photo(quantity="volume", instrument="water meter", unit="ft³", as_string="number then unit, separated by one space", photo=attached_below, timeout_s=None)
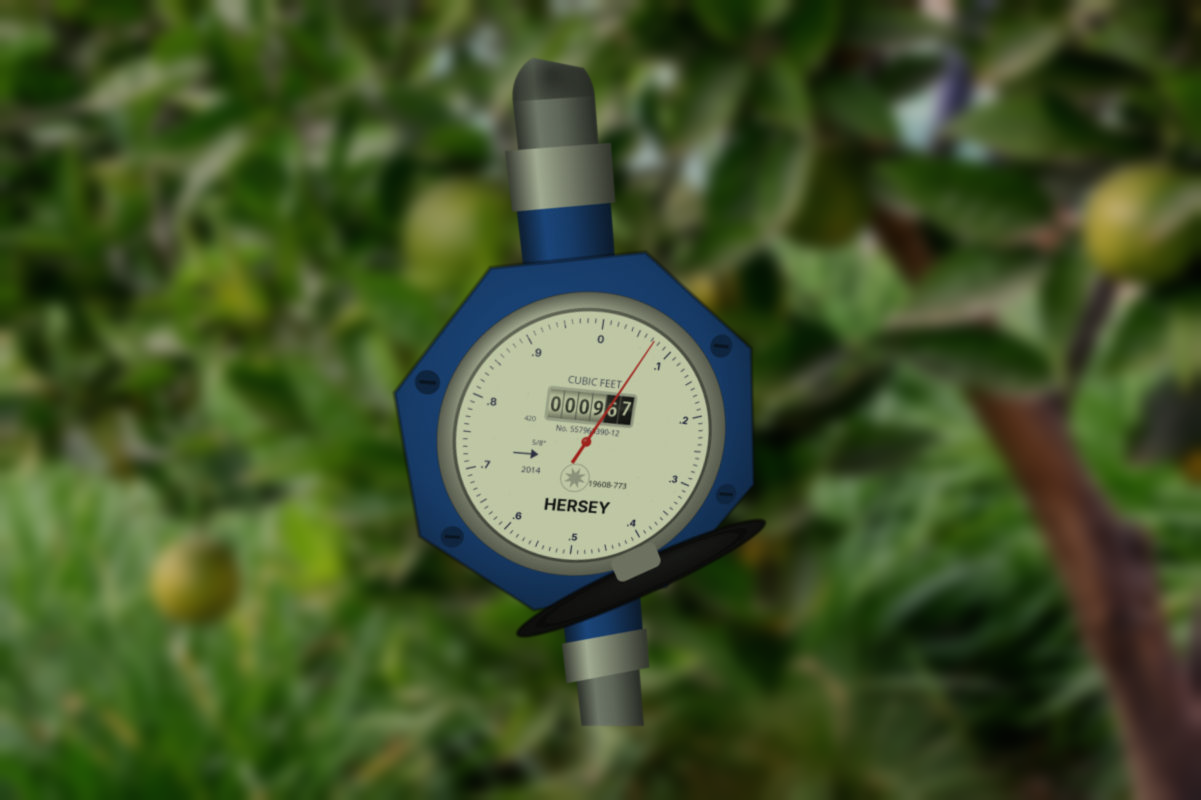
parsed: 967.07 ft³
